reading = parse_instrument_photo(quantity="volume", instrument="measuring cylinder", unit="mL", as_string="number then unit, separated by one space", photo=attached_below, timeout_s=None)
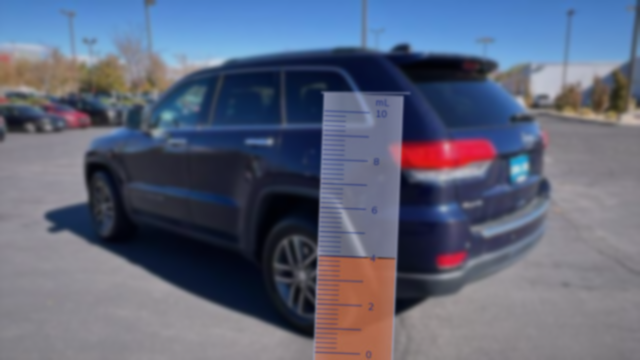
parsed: 4 mL
